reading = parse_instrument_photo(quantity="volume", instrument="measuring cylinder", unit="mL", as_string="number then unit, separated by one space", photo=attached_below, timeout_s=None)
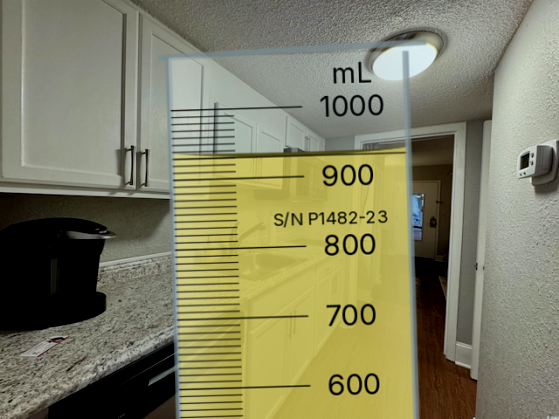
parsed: 930 mL
